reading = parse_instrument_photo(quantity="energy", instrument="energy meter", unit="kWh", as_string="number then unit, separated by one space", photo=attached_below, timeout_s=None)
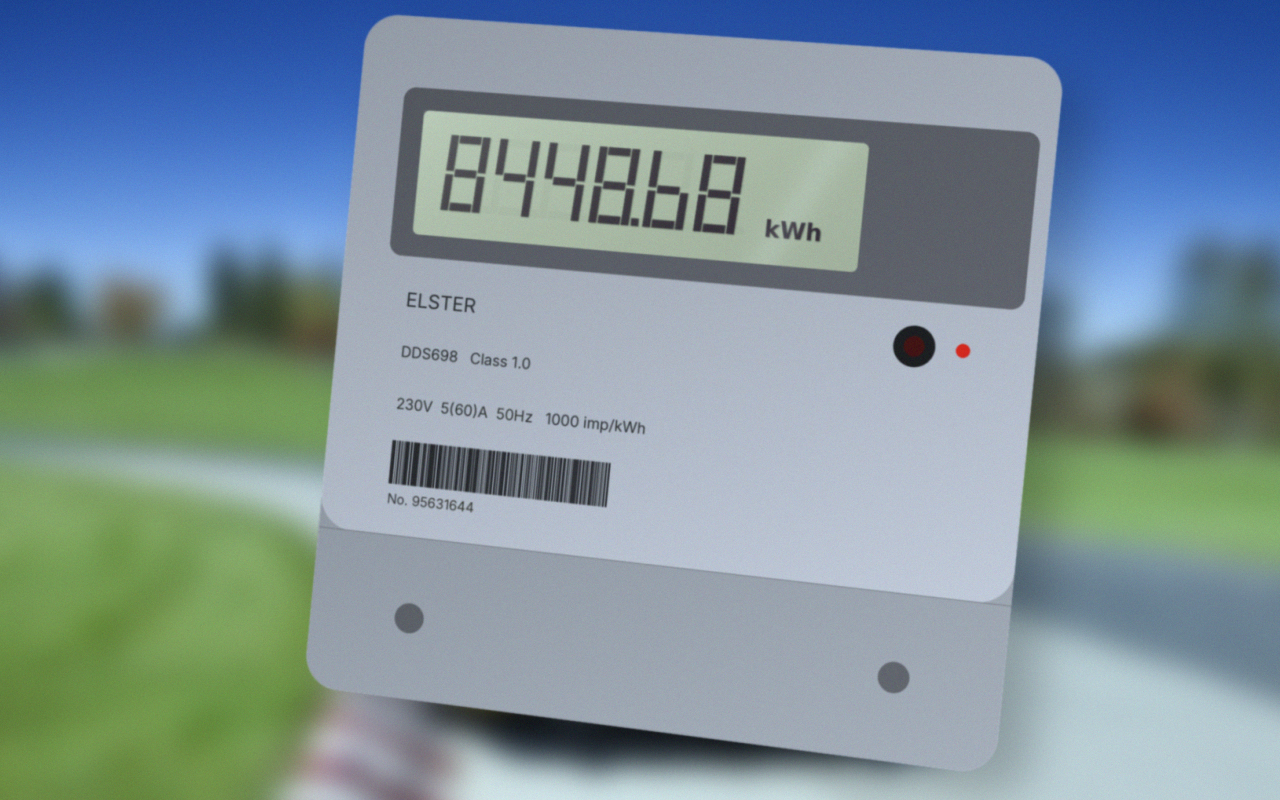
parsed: 8448.68 kWh
